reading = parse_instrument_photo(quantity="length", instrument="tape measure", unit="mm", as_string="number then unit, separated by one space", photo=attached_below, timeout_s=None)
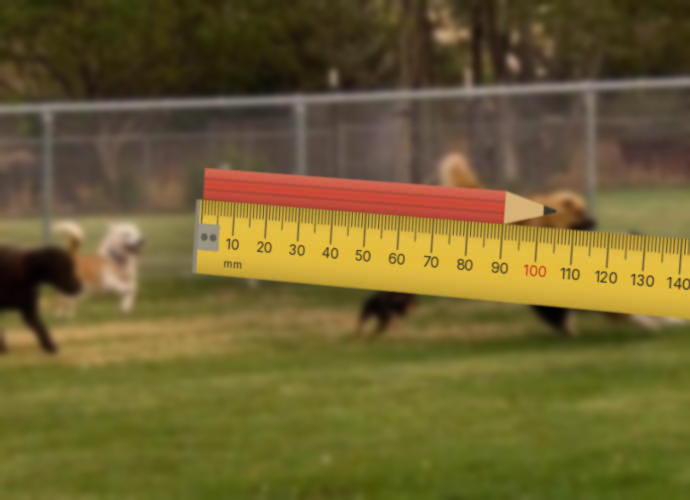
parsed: 105 mm
